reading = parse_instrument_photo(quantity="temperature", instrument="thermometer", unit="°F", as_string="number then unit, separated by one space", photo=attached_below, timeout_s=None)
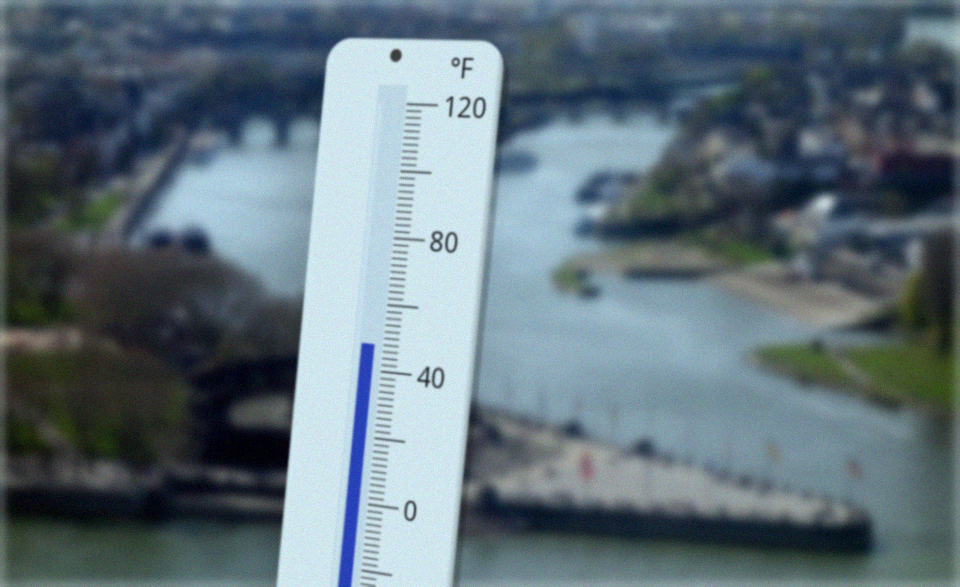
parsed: 48 °F
